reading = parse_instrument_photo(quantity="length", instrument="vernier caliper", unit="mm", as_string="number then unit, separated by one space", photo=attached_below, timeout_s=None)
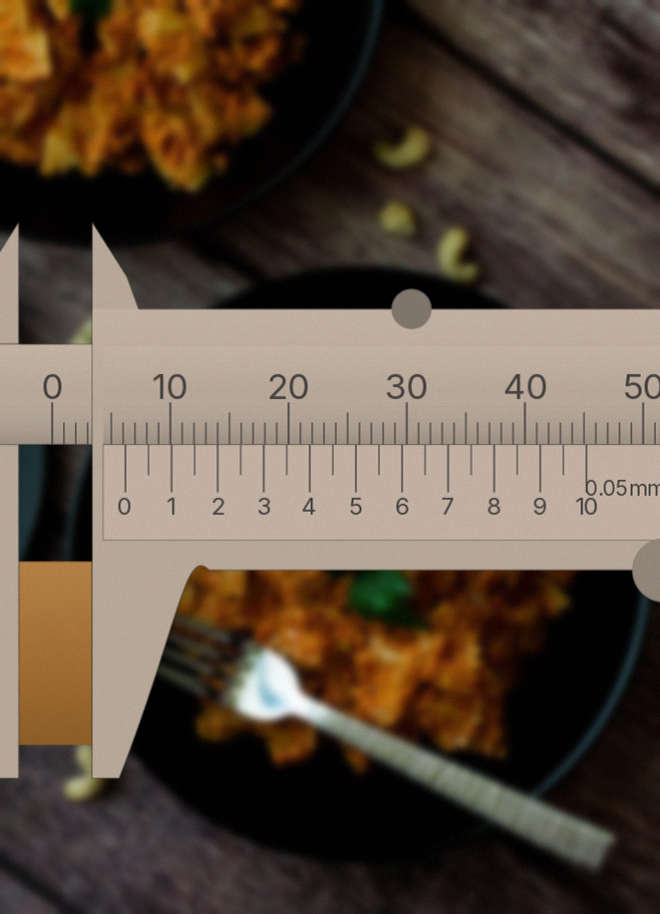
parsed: 6.2 mm
